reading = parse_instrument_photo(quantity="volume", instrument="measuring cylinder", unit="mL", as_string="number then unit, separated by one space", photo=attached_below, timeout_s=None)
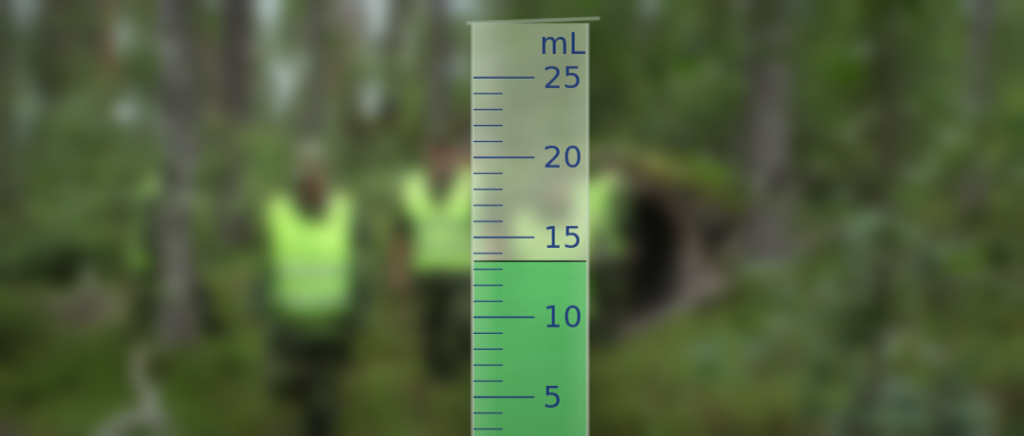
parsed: 13.5 mL
